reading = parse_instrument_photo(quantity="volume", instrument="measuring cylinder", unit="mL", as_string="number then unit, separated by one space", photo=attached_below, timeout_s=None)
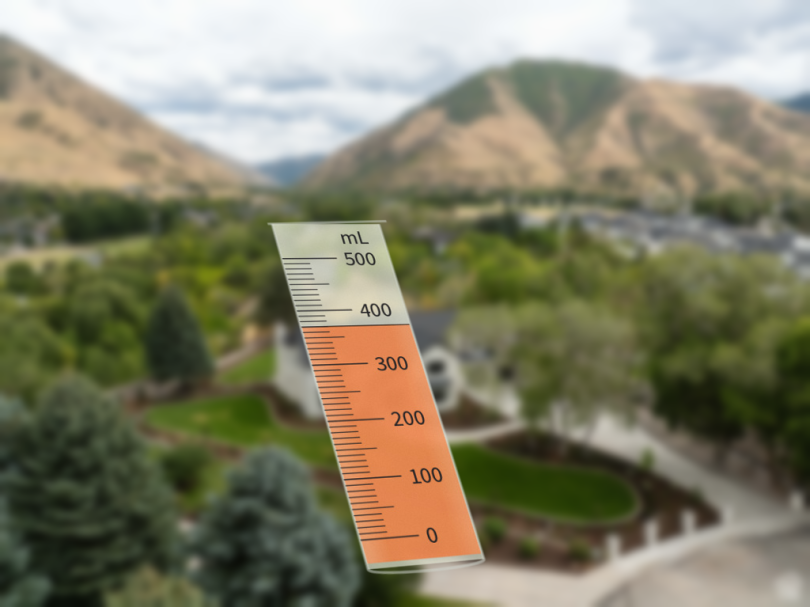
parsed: 370 mL
